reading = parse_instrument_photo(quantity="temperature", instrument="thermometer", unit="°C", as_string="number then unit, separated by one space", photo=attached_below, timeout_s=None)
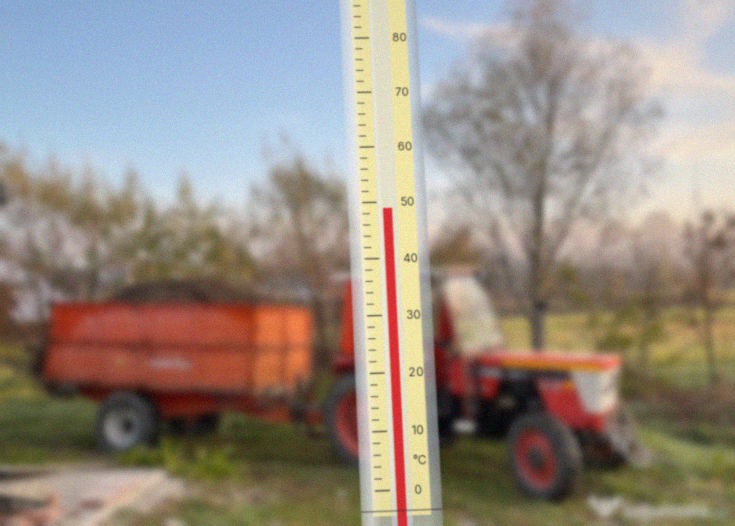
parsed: 49 °C
